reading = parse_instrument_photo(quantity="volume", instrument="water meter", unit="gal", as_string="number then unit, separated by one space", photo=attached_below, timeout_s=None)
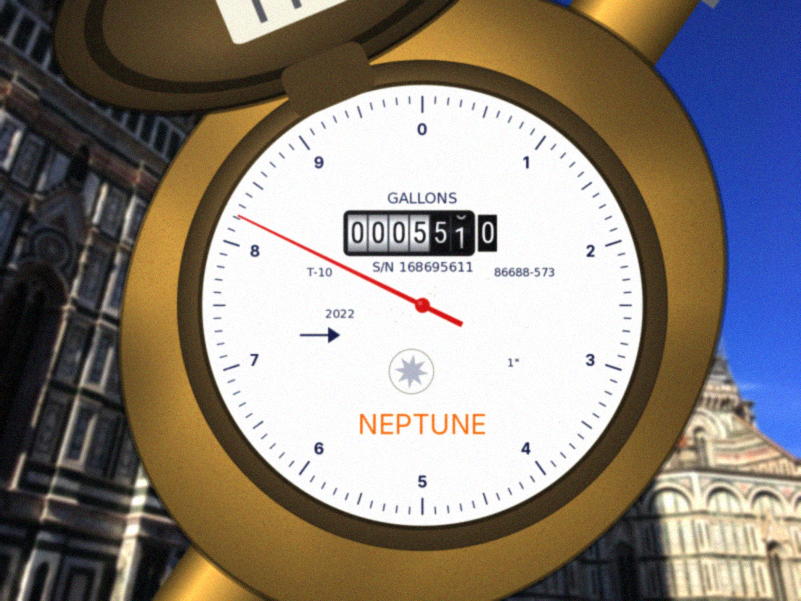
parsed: 5508.2 gal
